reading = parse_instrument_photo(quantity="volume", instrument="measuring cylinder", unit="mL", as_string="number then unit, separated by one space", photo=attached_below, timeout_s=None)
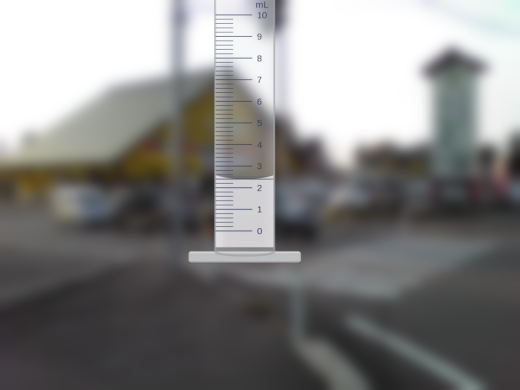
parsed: 2.4 mL
